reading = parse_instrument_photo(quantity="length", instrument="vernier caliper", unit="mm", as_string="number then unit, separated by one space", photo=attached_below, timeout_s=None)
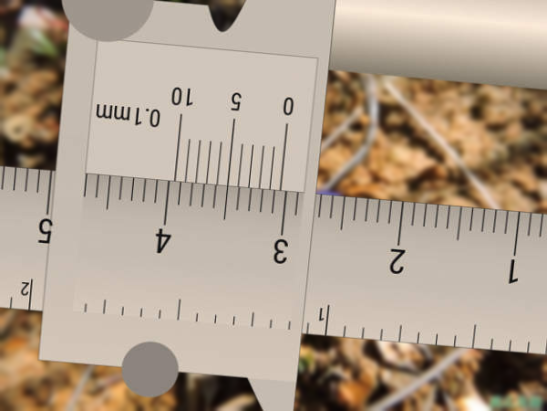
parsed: 30.5 mm
